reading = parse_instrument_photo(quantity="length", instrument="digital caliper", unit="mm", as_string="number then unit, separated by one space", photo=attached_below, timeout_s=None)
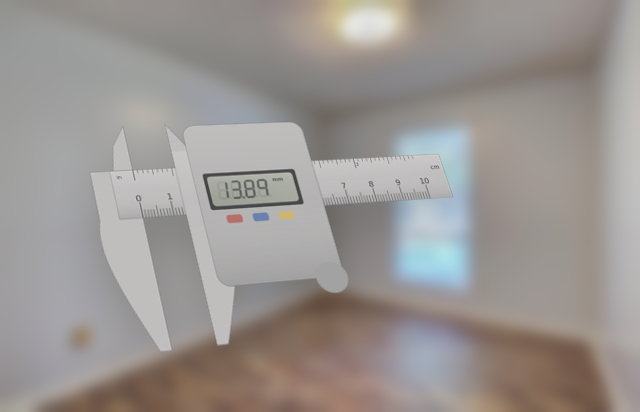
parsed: 13.89 mm
